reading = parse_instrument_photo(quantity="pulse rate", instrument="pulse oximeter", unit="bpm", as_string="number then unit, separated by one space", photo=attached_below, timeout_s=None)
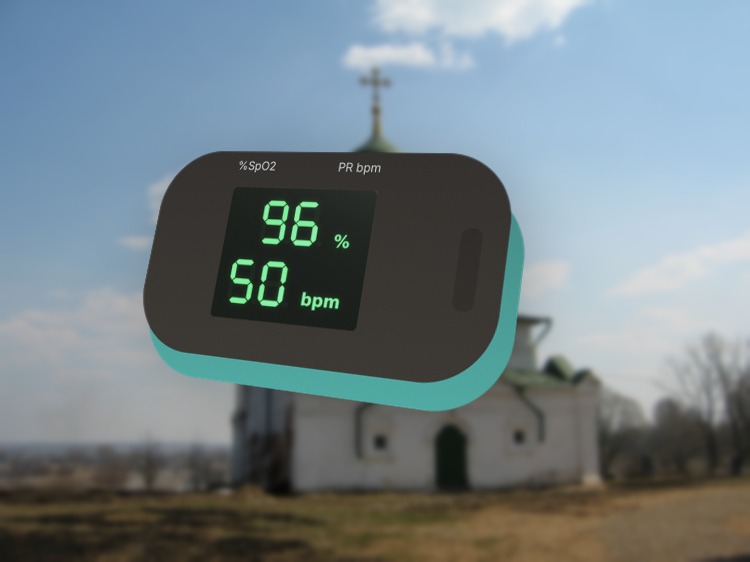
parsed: 50 bpm
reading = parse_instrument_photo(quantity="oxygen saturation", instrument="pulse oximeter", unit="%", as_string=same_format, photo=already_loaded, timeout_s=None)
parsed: 96 %
